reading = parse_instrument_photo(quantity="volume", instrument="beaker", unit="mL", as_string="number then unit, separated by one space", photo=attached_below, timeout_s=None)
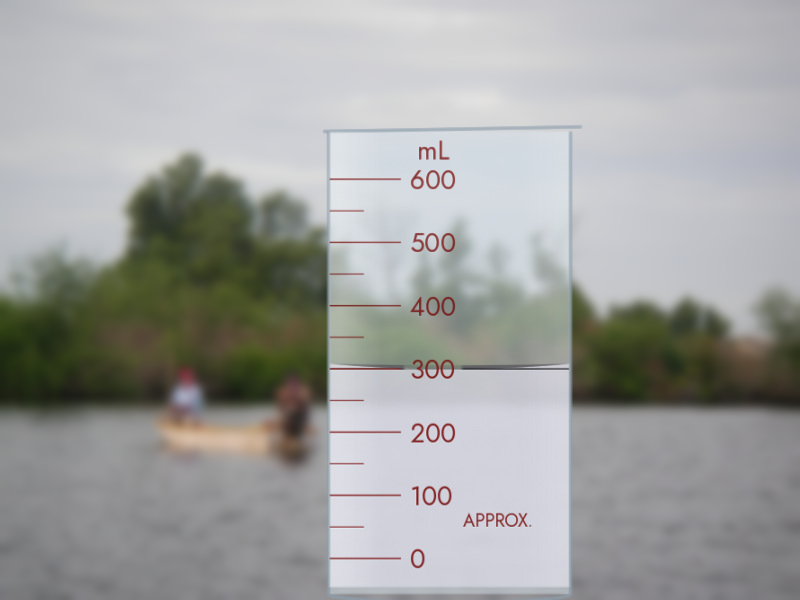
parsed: 300 mL
